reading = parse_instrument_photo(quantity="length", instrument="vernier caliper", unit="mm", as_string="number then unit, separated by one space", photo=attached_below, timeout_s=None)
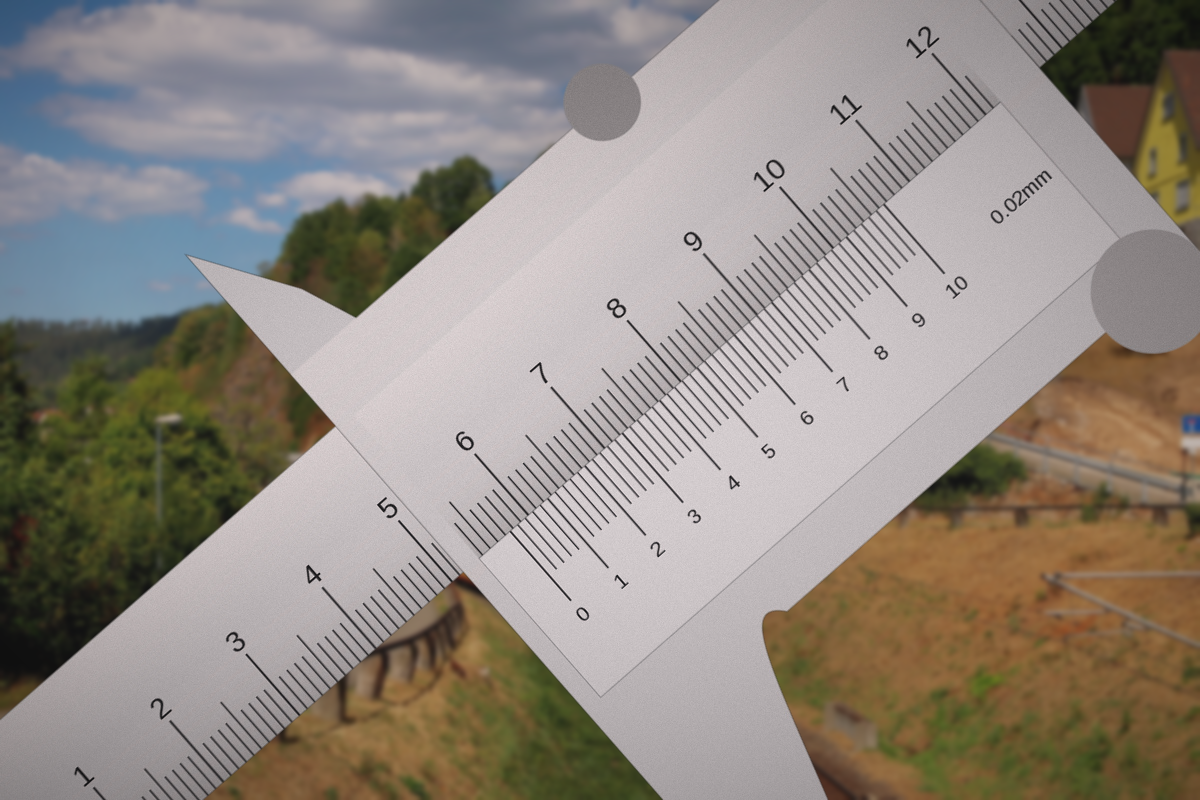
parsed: 57.6 mm
